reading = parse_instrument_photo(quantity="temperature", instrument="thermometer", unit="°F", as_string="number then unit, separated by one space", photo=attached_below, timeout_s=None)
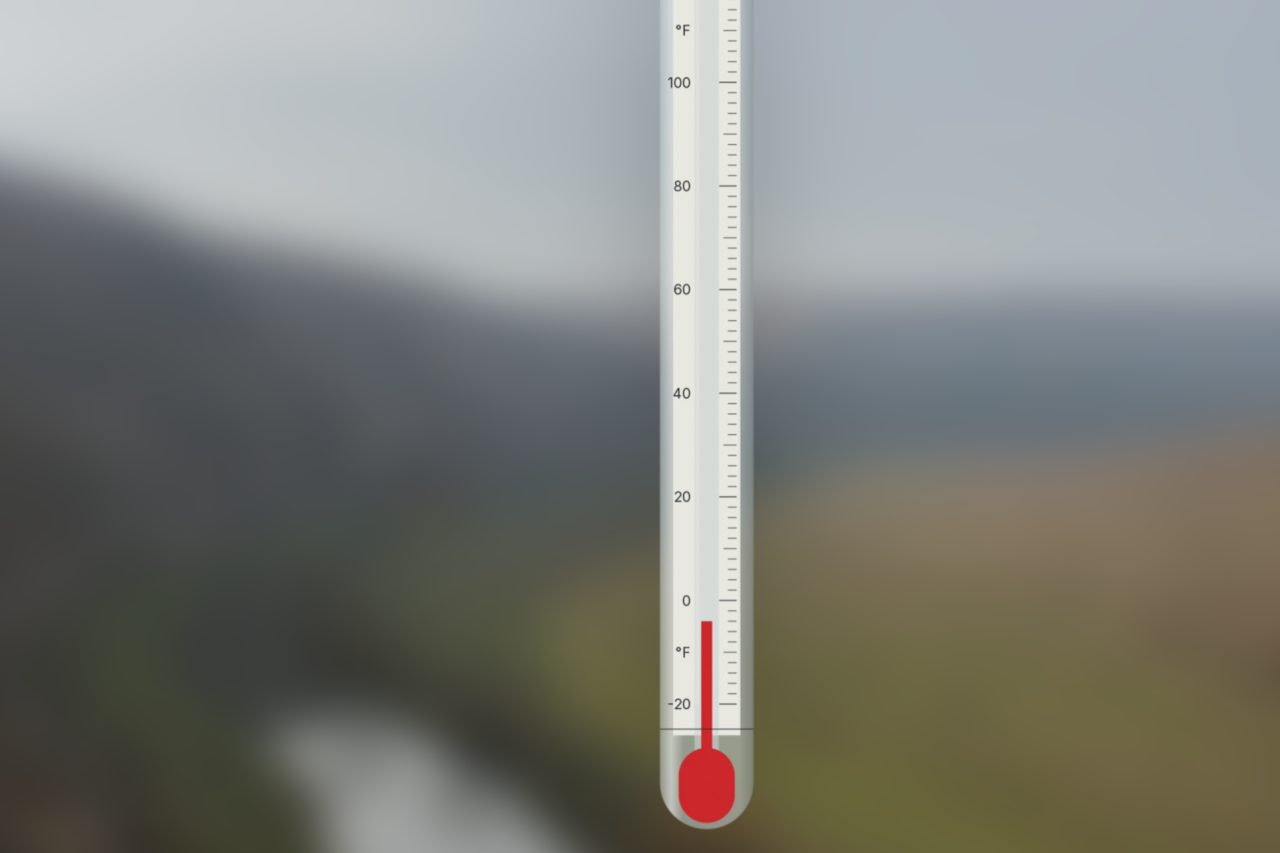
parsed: -4 °F
